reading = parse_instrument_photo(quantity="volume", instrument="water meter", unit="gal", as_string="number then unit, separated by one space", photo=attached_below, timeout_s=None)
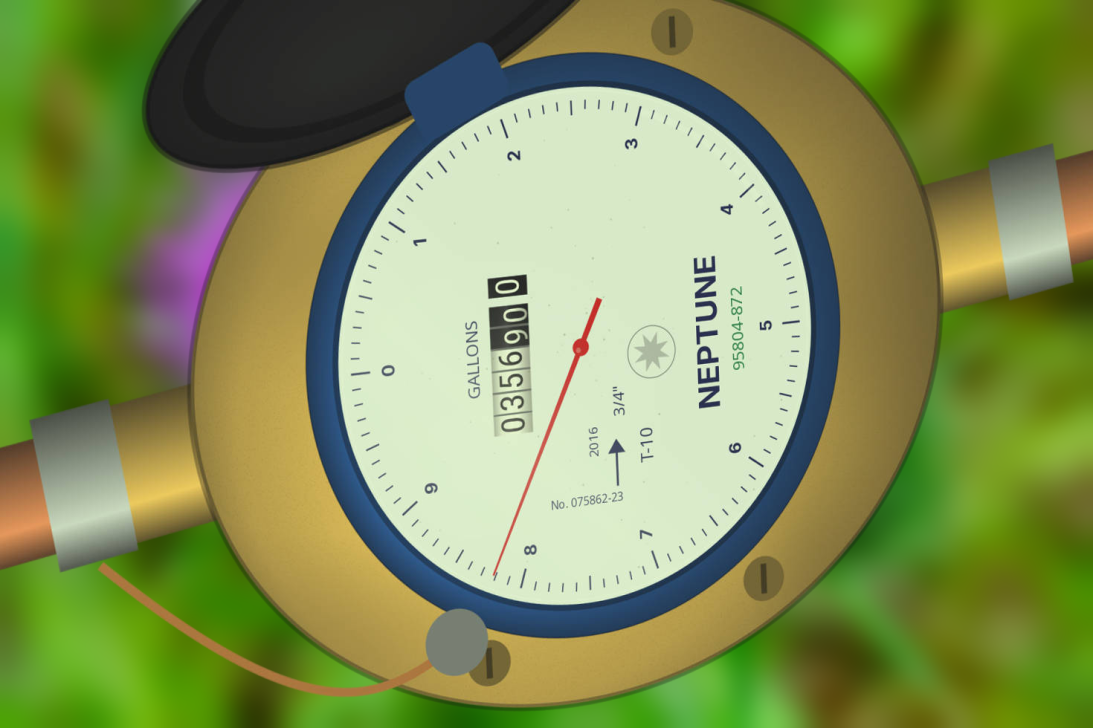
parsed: 356898.2 gal
